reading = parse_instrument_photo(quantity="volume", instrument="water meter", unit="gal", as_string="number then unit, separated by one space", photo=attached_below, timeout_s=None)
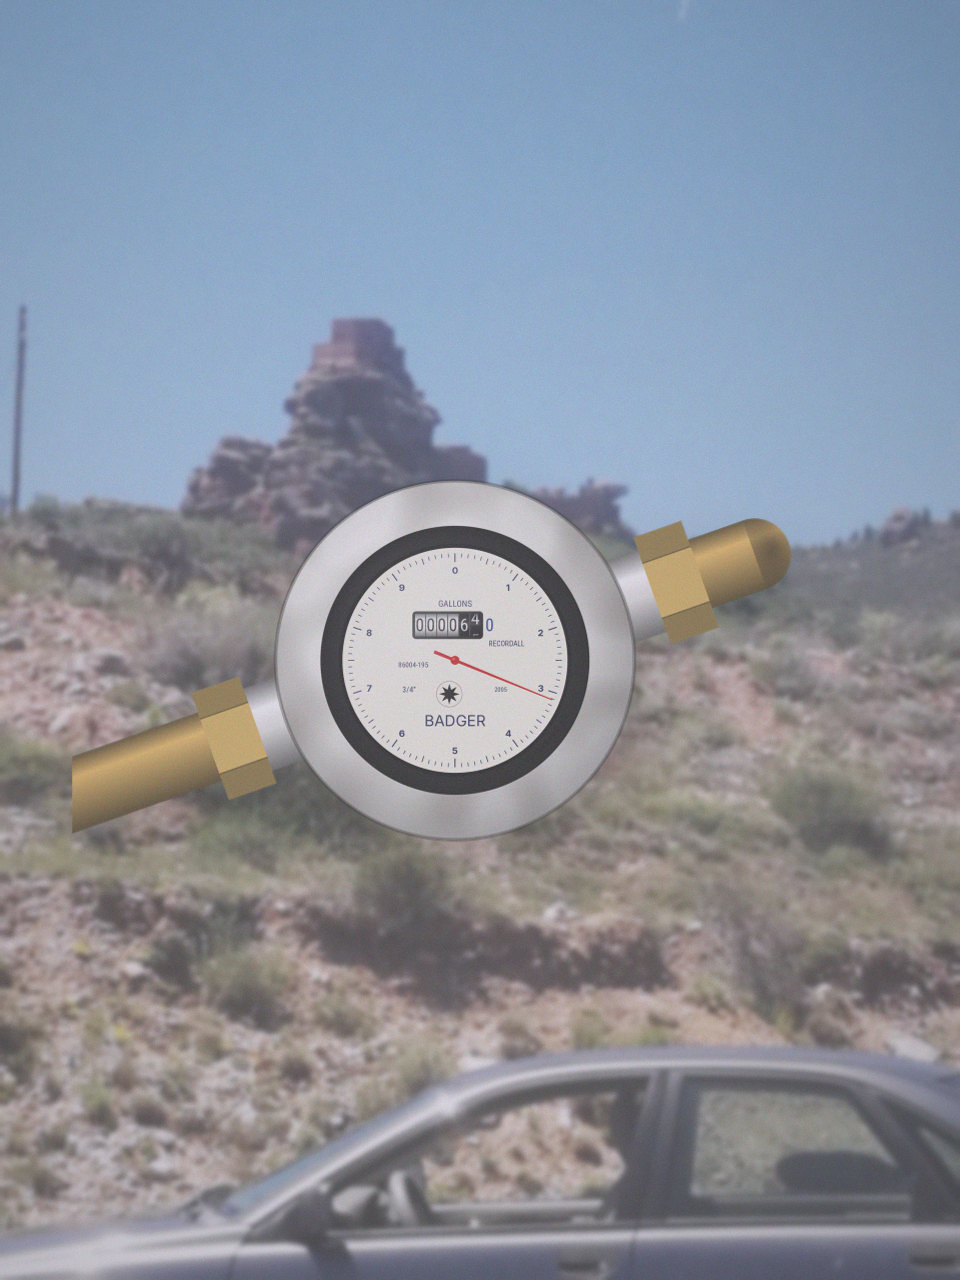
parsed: 643.1 gal
